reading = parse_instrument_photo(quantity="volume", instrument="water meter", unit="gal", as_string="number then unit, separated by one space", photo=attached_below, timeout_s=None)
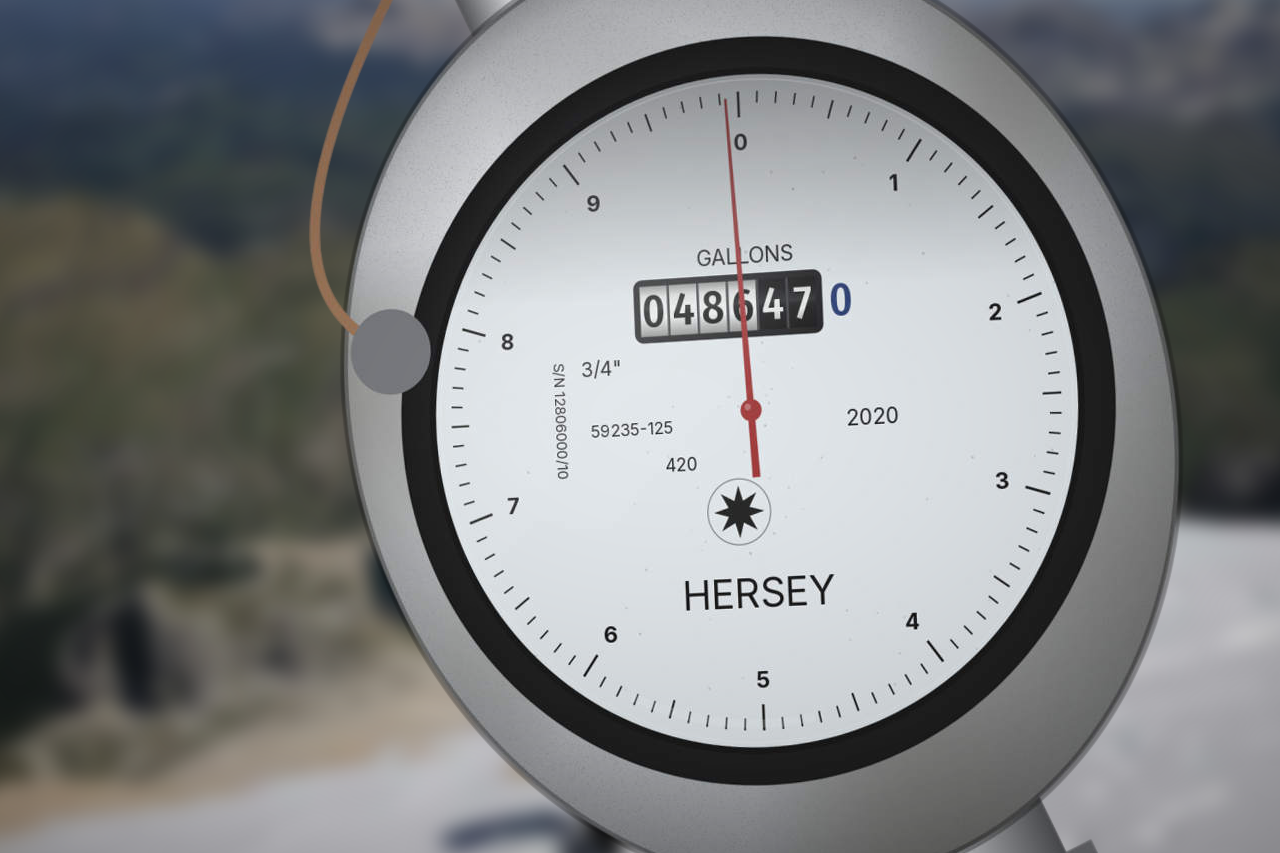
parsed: 486469.9 gal
